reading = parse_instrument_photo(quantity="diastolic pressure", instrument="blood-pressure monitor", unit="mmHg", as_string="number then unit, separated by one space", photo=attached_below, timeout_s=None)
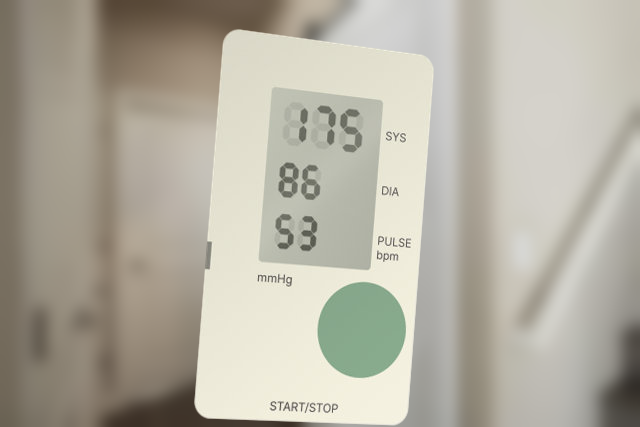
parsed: 86 mmHg
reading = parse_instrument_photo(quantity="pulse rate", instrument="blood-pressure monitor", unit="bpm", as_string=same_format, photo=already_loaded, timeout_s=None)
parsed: 53 bpm
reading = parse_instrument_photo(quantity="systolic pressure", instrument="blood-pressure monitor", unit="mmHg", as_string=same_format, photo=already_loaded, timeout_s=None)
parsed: 175 mmHg
